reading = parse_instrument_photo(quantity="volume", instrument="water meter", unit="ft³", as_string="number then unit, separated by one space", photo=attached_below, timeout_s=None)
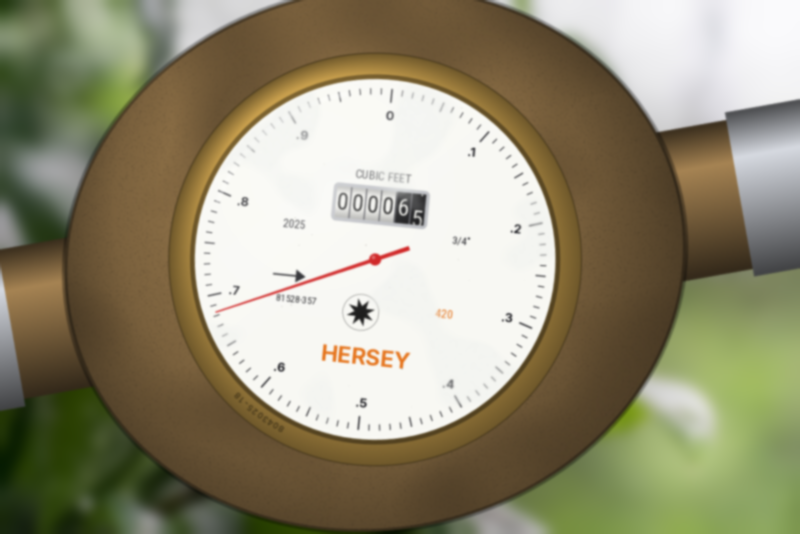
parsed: 64.68 ft³
